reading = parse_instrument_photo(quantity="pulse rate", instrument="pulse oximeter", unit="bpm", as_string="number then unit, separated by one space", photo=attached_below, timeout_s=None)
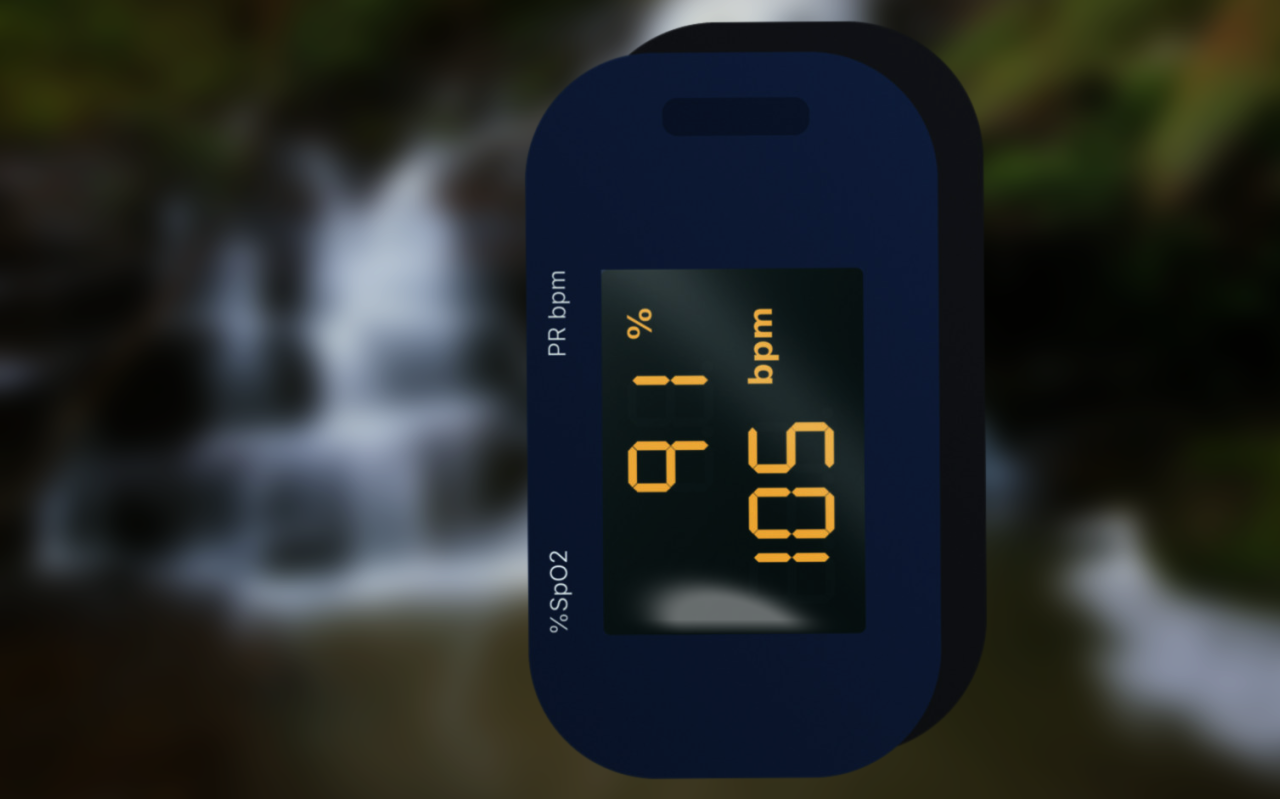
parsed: 105 bpm
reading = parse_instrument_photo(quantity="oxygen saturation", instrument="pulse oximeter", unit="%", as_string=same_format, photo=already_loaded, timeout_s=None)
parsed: 91 %
